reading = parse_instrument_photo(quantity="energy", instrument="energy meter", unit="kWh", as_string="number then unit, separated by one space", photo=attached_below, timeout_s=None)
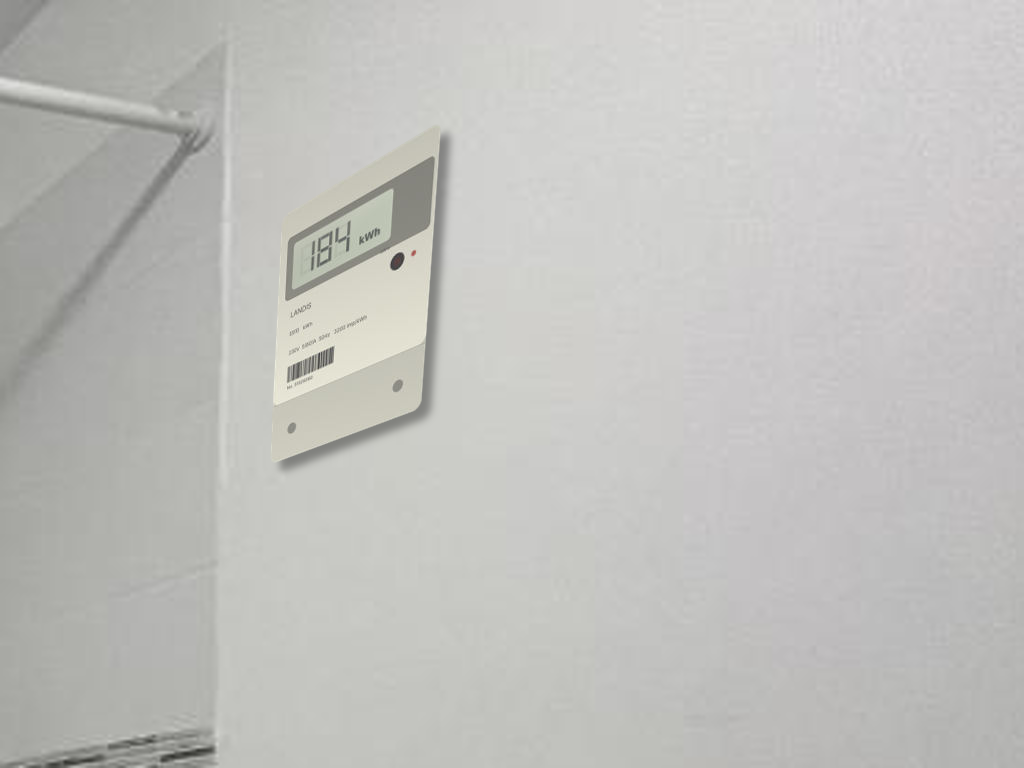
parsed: 184 kWh
